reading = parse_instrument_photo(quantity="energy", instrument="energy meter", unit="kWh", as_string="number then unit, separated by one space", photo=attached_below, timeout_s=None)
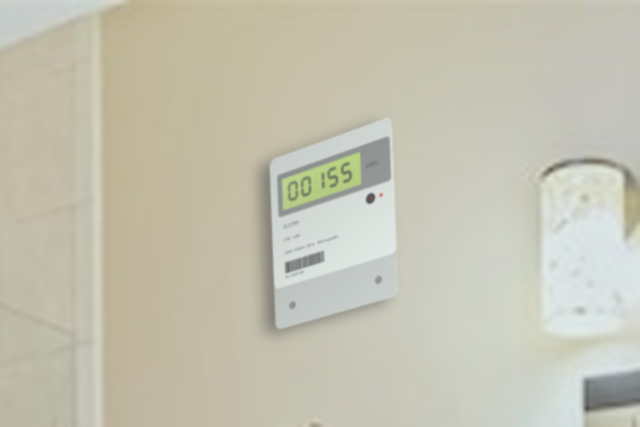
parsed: 155 kWh
